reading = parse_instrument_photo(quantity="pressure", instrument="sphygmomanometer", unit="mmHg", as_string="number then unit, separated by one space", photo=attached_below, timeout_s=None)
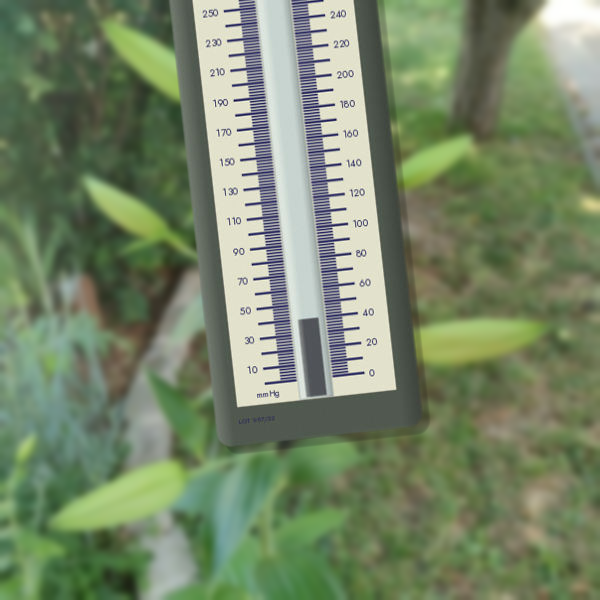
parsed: 40 mmHg
